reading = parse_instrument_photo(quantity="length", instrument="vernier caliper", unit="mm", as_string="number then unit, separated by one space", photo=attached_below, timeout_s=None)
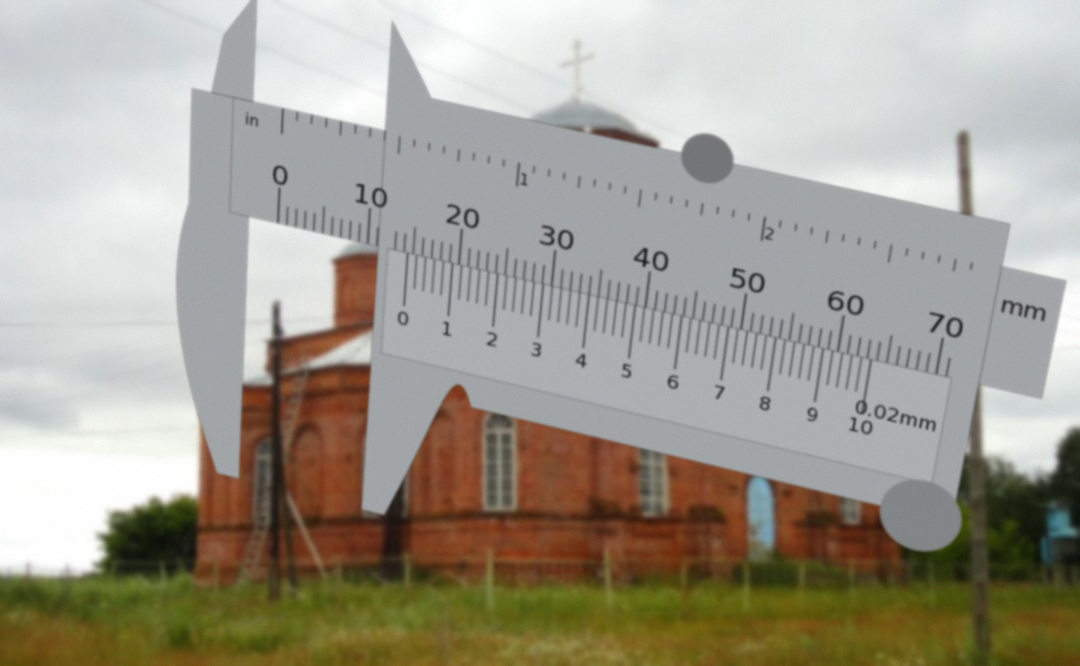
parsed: 14.4 mm
